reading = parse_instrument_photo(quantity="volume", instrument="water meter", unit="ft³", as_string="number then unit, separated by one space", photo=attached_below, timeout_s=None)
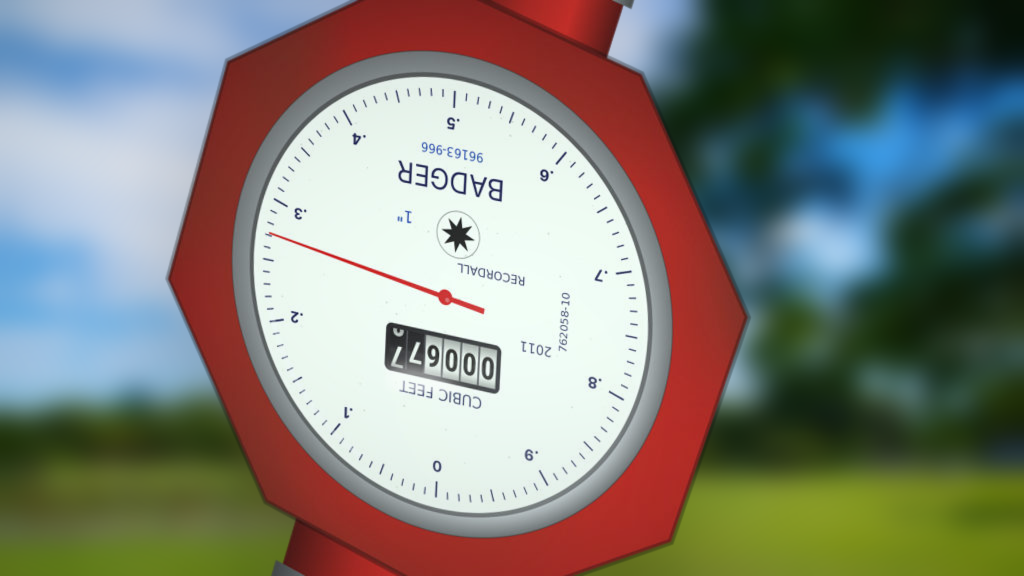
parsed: 677.27 ft³
